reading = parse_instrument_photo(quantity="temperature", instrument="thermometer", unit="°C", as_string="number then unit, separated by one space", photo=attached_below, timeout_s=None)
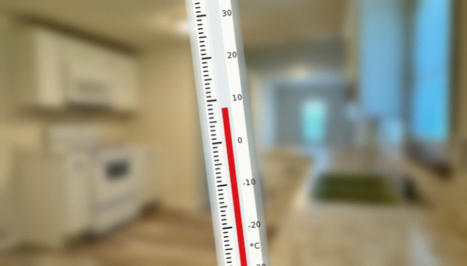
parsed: 8 °C
